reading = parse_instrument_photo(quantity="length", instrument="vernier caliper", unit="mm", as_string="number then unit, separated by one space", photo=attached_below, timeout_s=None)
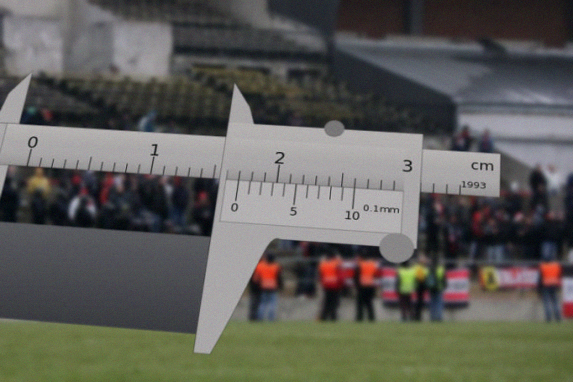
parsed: 17.0 mm
